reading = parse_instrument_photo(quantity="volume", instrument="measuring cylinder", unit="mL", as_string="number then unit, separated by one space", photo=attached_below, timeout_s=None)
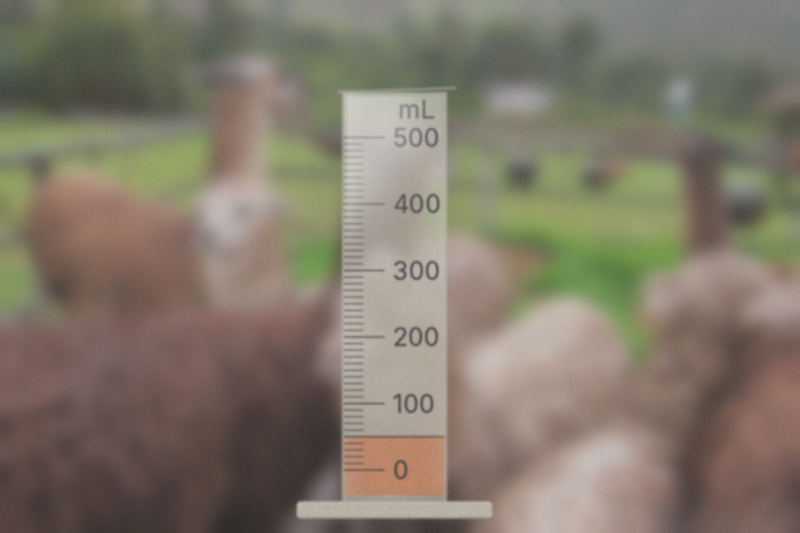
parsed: 50 mL
